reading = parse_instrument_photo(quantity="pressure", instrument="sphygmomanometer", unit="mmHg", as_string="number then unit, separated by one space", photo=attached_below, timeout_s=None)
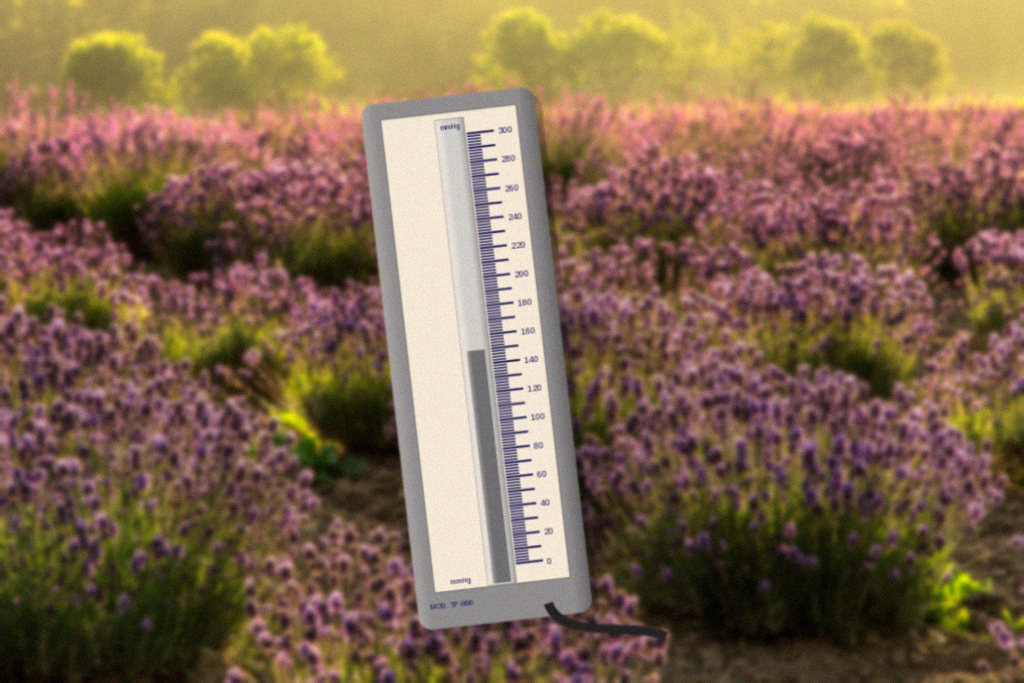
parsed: 150 mmHg
